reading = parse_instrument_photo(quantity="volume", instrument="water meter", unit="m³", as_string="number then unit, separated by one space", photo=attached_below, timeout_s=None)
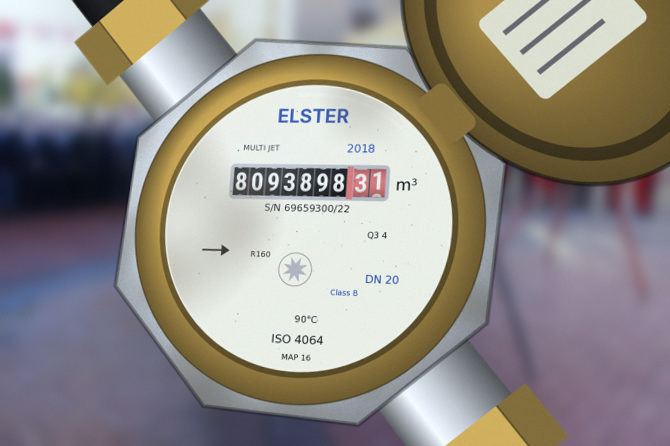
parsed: 8093898.31 m³
